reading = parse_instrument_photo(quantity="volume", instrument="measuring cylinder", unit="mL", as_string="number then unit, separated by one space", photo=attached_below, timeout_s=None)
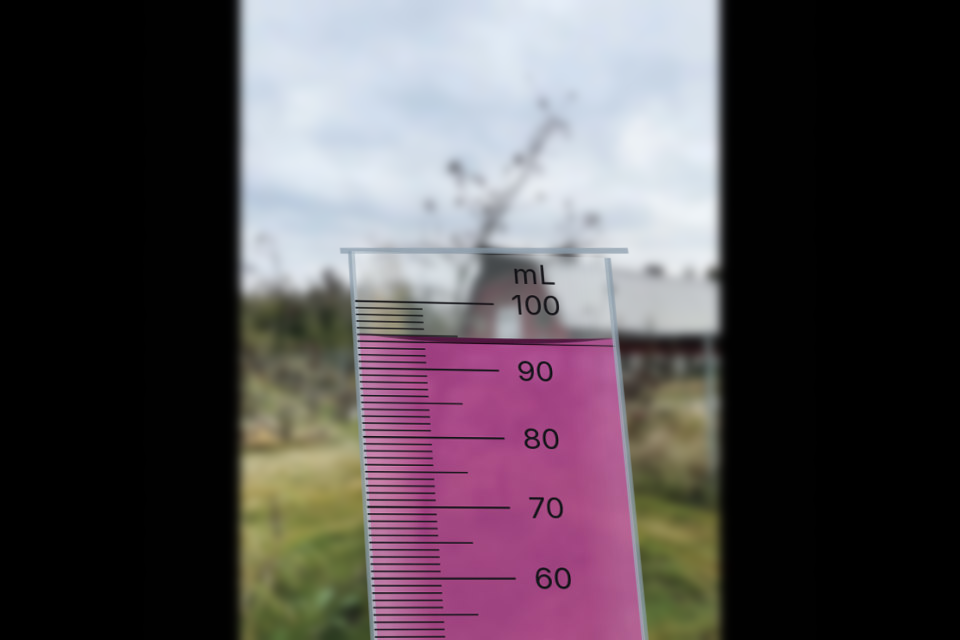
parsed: 94 mL
